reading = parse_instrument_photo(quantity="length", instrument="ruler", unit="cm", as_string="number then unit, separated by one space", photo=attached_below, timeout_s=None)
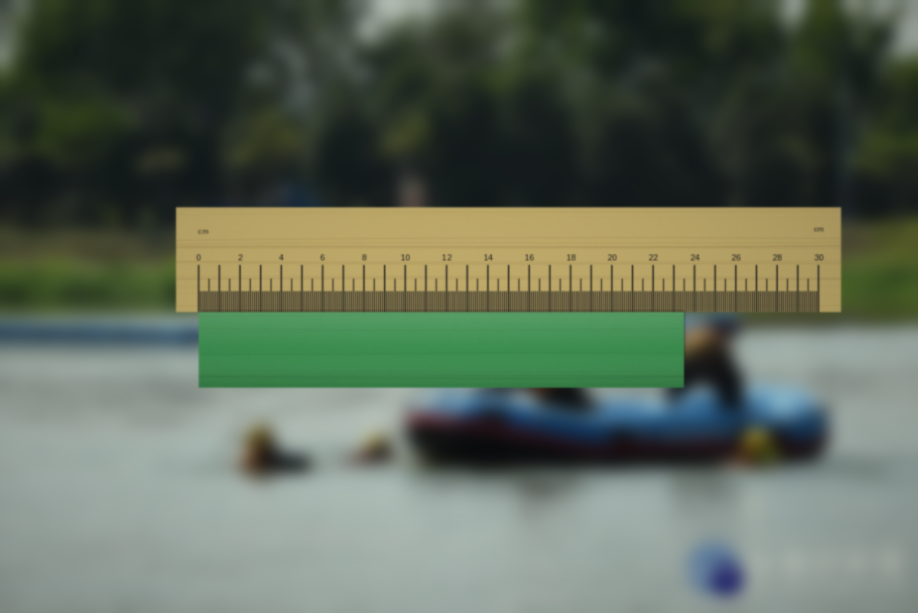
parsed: 23.5 cm
